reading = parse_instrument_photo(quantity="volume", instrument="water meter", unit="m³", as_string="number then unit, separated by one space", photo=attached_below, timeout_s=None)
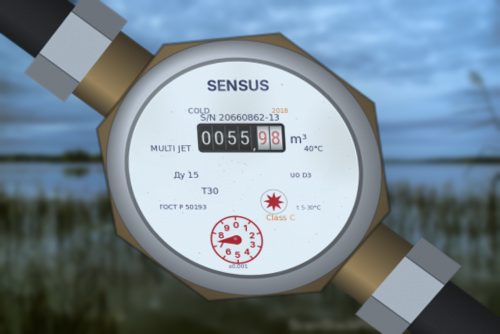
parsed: 55.987 m³
